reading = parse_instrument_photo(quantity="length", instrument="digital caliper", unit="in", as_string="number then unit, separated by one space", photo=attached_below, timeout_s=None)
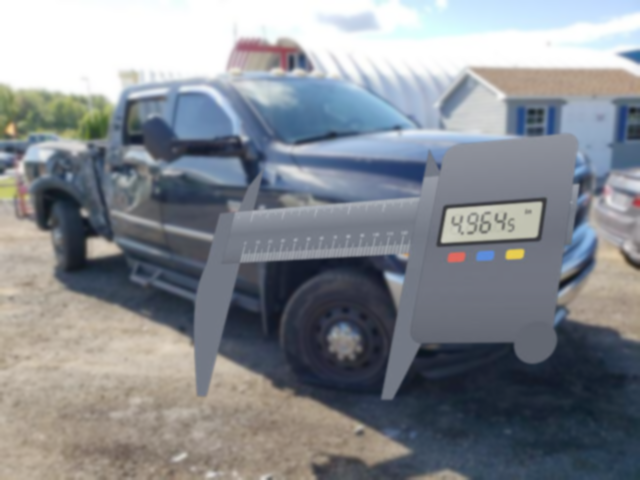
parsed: 4.9645 in
